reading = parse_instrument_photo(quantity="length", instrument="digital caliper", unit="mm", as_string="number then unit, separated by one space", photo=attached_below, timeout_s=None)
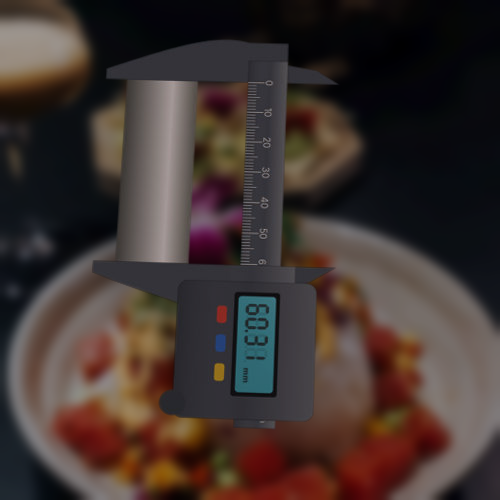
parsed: 60.31 mm
